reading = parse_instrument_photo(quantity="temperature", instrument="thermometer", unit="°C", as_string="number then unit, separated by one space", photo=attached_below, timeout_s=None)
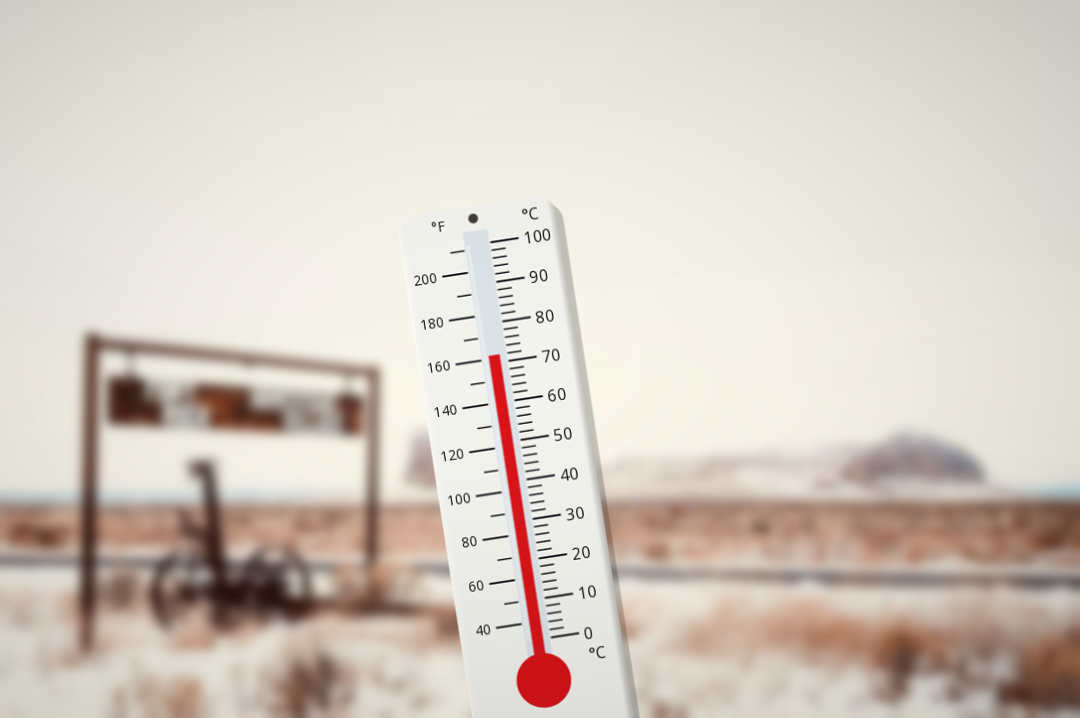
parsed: 72 °C
